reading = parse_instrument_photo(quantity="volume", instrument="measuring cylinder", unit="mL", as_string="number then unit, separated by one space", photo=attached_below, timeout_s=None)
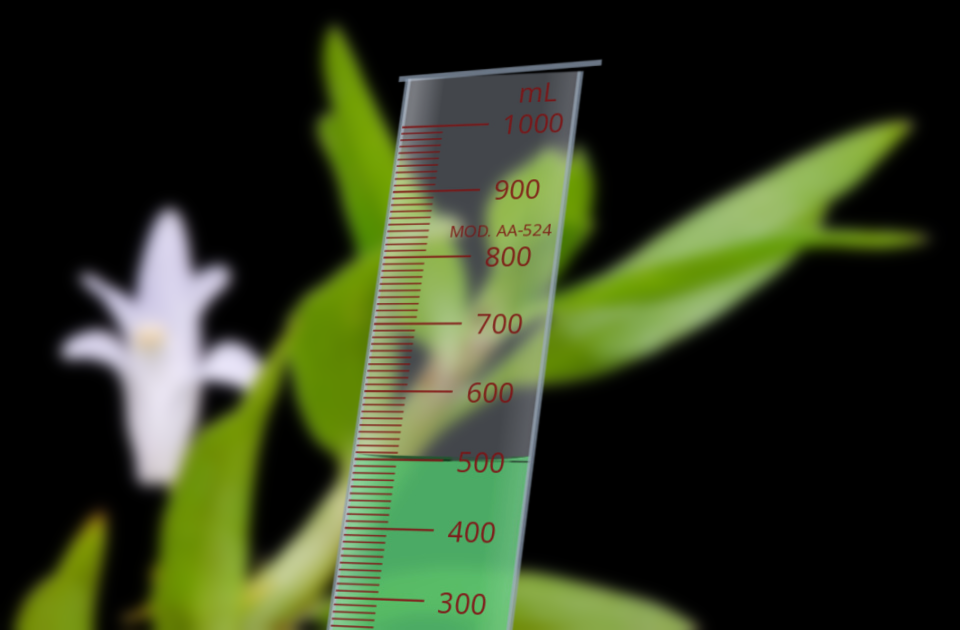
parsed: 500 mL
